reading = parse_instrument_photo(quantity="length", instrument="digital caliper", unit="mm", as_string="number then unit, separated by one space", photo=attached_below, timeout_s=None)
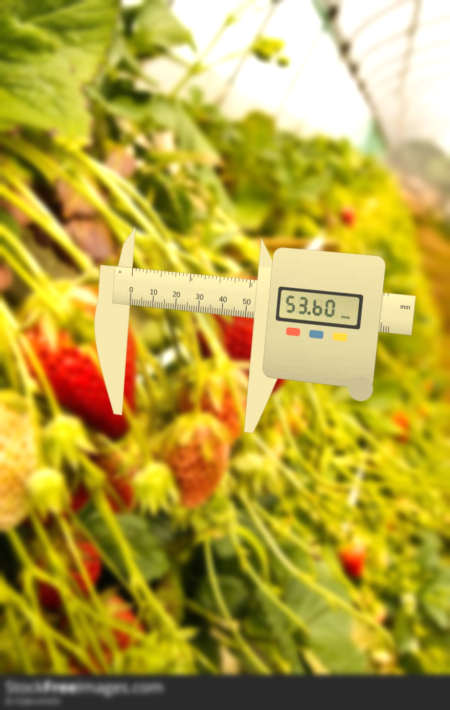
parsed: 53.60 mm
